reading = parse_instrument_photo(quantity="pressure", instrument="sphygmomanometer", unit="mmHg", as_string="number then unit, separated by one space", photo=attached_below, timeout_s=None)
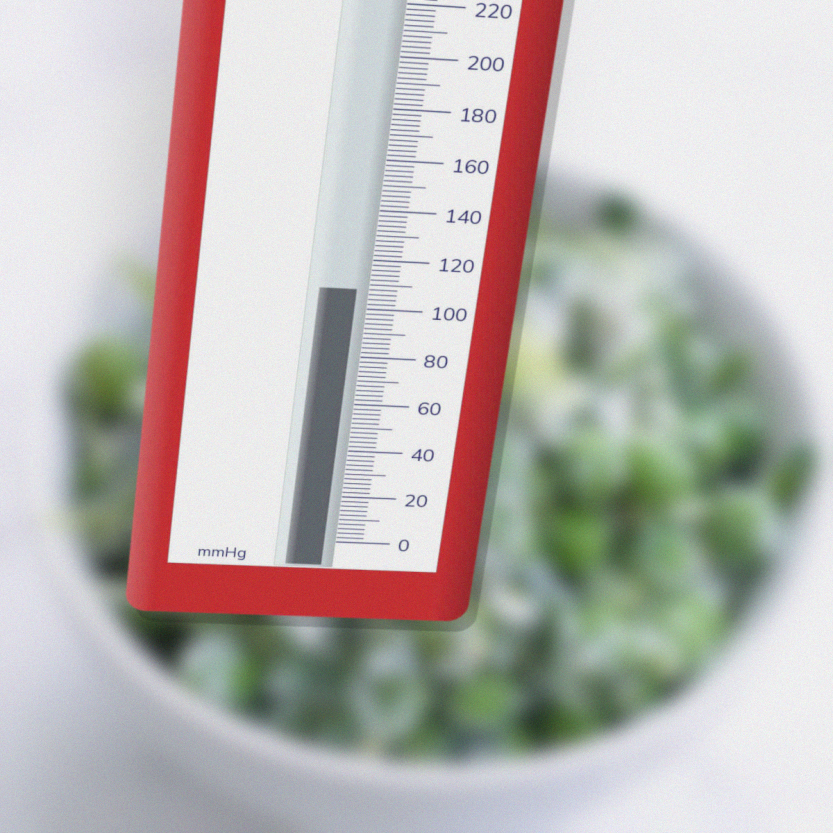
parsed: 108 mmHg
